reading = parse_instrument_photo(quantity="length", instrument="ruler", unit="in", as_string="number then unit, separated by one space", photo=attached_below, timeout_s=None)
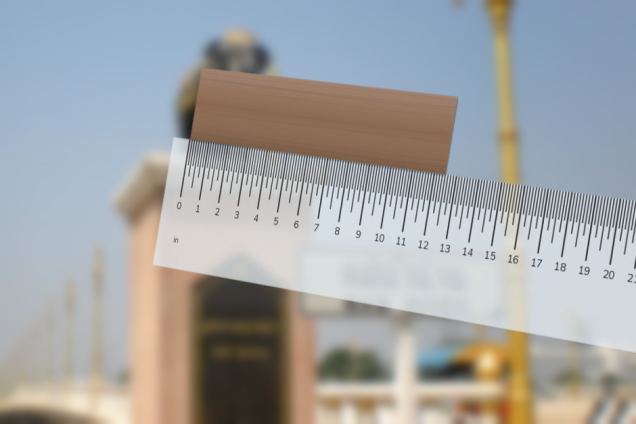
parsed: 12.5 in
